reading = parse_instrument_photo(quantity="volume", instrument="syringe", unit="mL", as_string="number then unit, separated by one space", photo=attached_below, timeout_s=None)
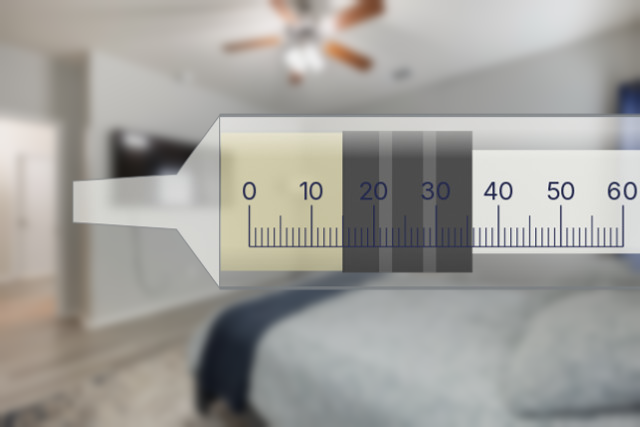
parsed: 15 mL
